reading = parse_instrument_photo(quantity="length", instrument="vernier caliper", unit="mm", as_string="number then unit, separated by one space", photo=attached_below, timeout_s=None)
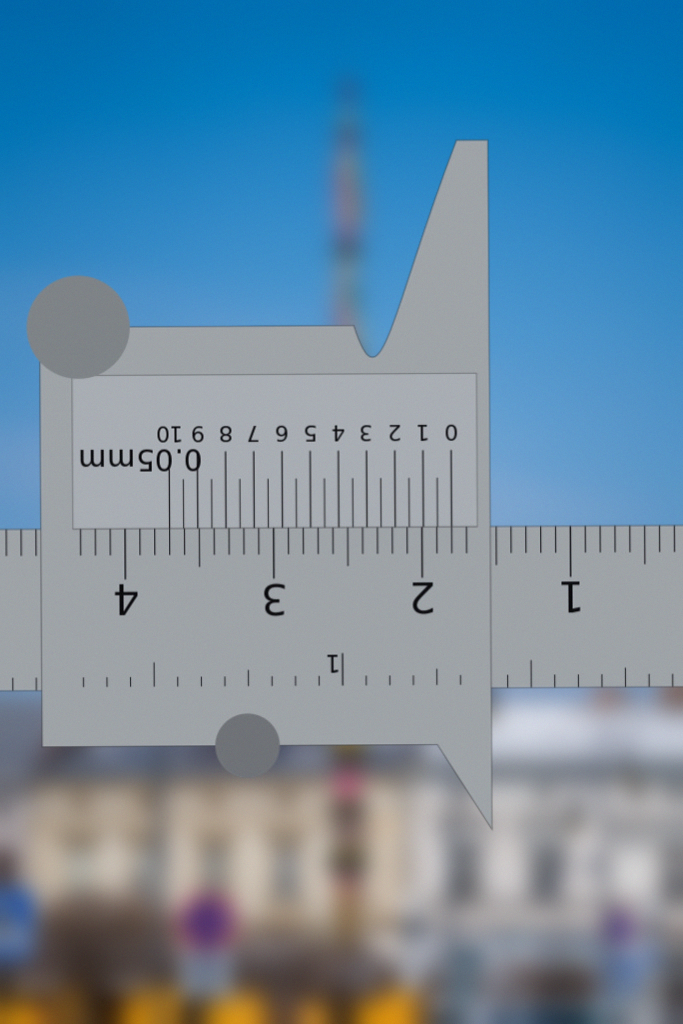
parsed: 18.0 mm
